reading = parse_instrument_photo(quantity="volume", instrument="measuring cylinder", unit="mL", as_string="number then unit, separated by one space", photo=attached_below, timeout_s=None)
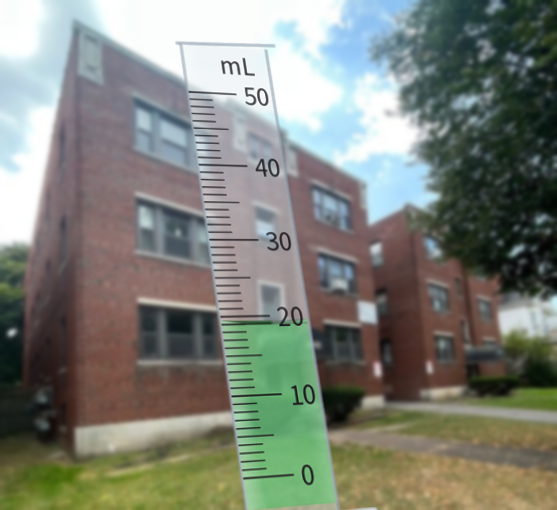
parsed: 19 mL
